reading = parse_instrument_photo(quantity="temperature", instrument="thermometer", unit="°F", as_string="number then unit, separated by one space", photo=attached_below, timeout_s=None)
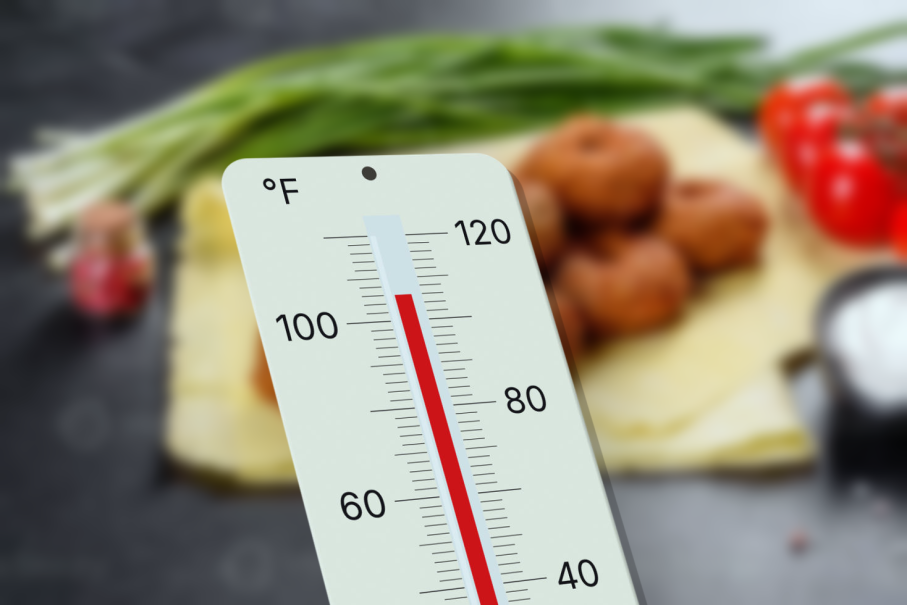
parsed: 106 °F
